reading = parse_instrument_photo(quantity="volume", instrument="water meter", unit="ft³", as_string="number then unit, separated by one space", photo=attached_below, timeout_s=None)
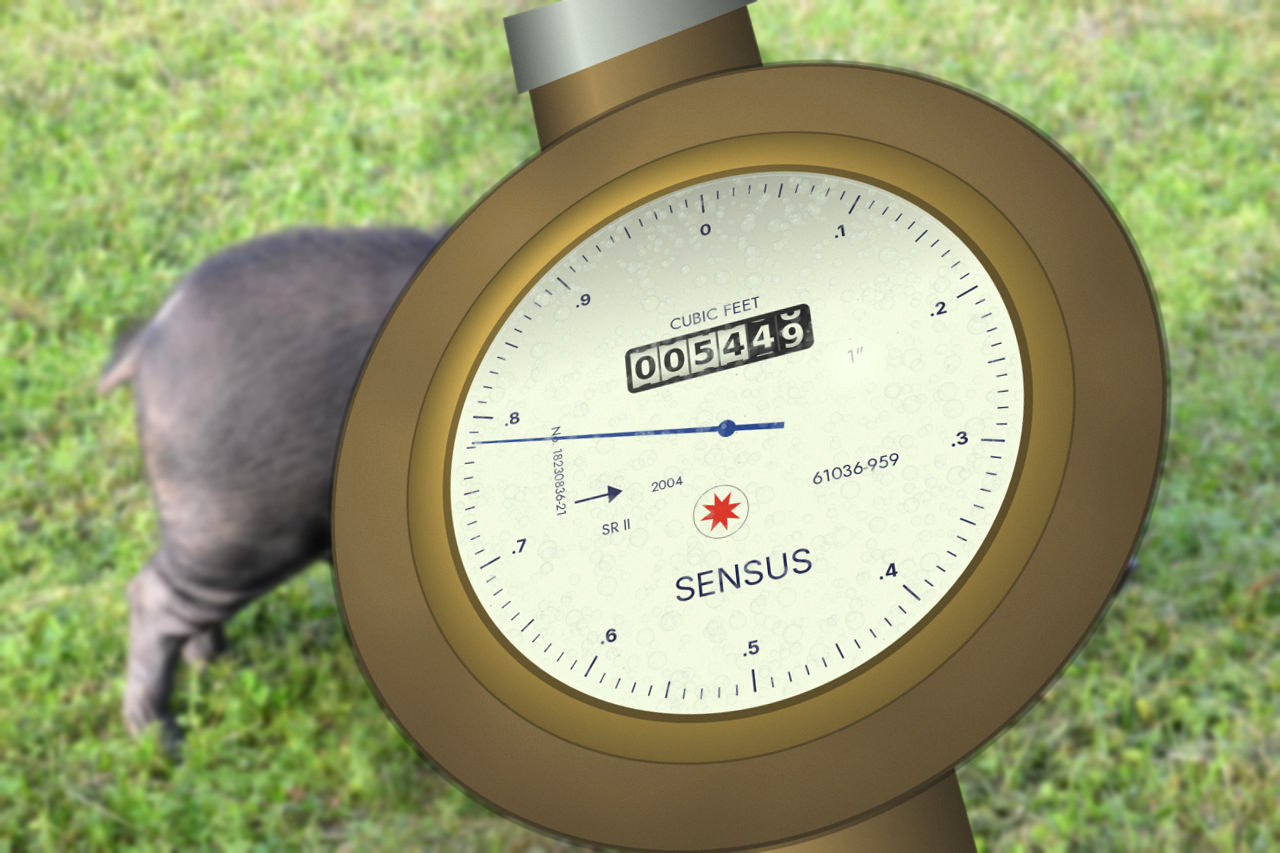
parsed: 5448.78 ft³
